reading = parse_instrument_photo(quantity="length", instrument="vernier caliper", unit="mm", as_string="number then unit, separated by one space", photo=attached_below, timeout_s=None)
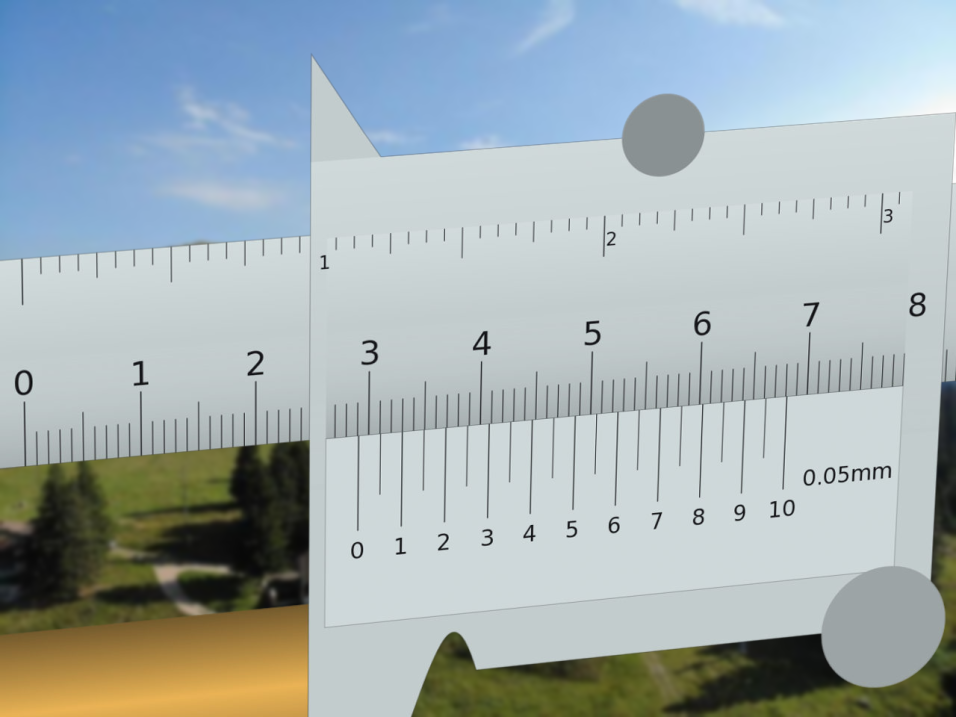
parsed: 29.1 mm
